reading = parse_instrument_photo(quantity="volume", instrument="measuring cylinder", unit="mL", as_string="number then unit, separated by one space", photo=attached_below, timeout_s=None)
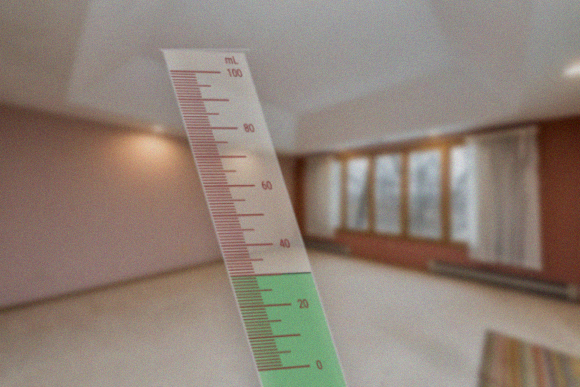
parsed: 30 mL
